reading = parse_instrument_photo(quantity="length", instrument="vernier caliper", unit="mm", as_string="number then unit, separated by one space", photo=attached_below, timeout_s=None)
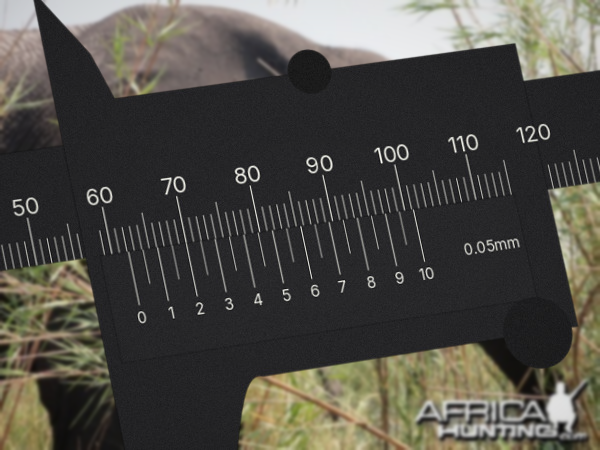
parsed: 62.2 mm
